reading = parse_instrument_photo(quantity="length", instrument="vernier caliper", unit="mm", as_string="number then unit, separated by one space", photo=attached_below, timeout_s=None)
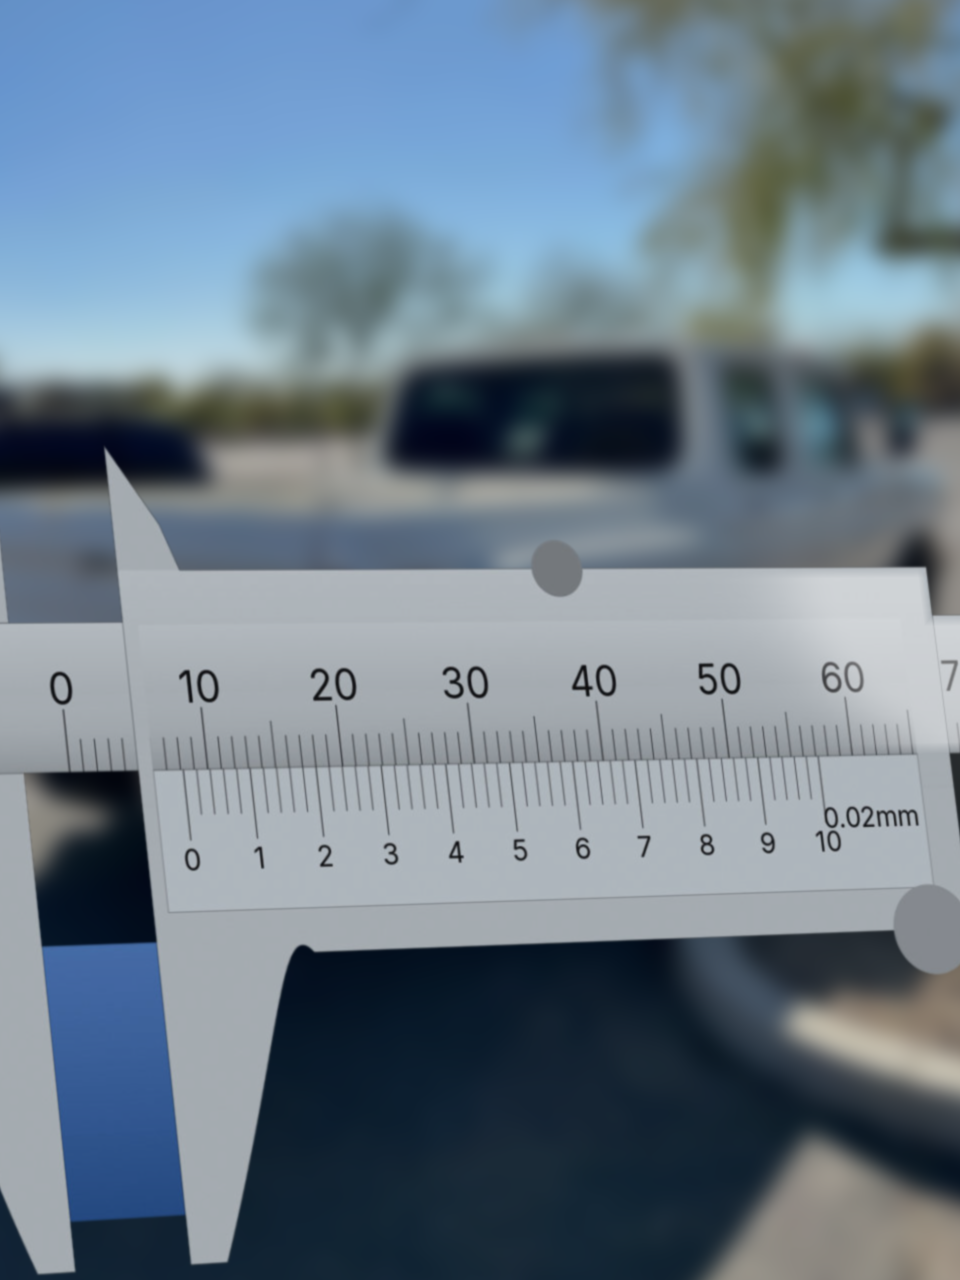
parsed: 8.2 mm
